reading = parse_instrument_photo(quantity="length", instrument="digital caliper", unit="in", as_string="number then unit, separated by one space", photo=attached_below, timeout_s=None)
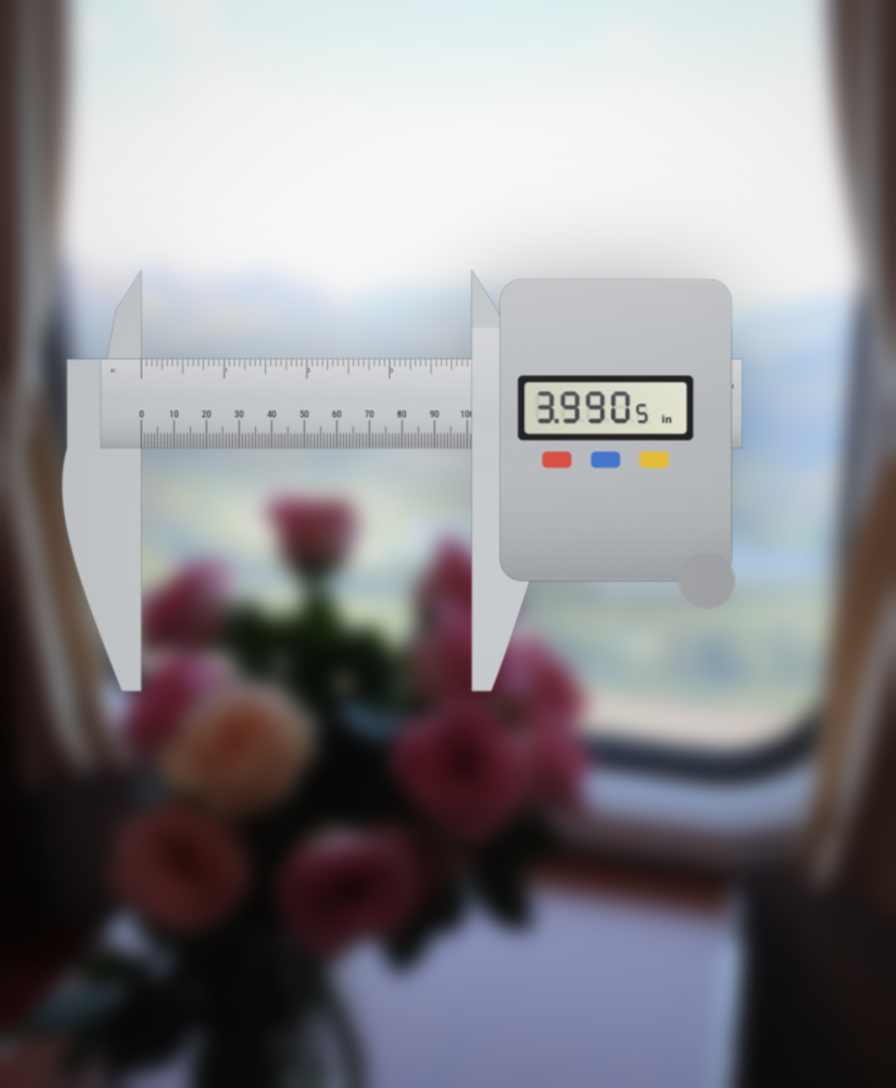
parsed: 3.9905 in
